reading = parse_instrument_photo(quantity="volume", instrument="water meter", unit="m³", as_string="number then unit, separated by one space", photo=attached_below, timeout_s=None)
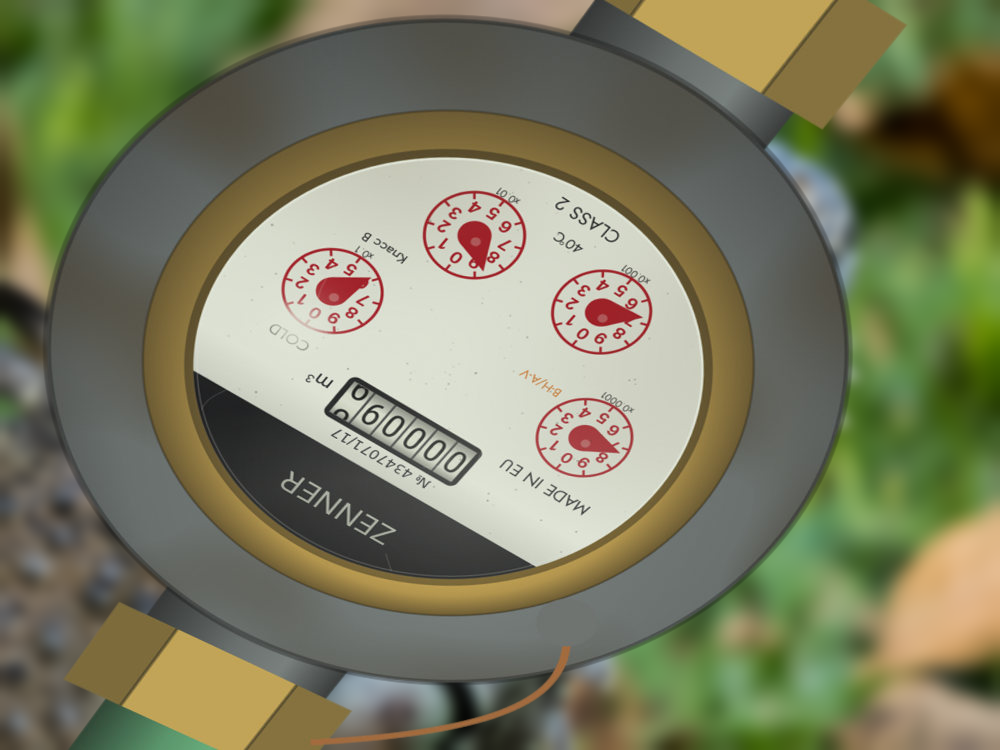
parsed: 98.5867 m³
